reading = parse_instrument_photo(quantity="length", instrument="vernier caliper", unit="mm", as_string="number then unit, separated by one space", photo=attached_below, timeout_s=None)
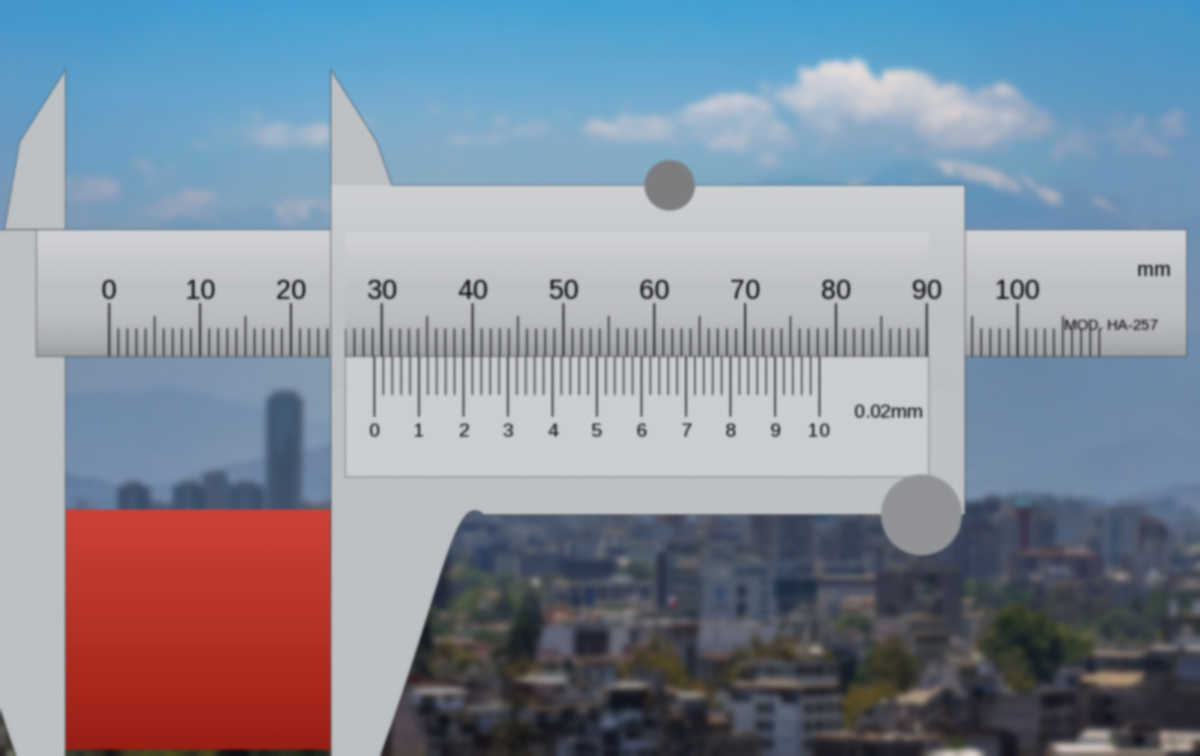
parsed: 29.2 mm
